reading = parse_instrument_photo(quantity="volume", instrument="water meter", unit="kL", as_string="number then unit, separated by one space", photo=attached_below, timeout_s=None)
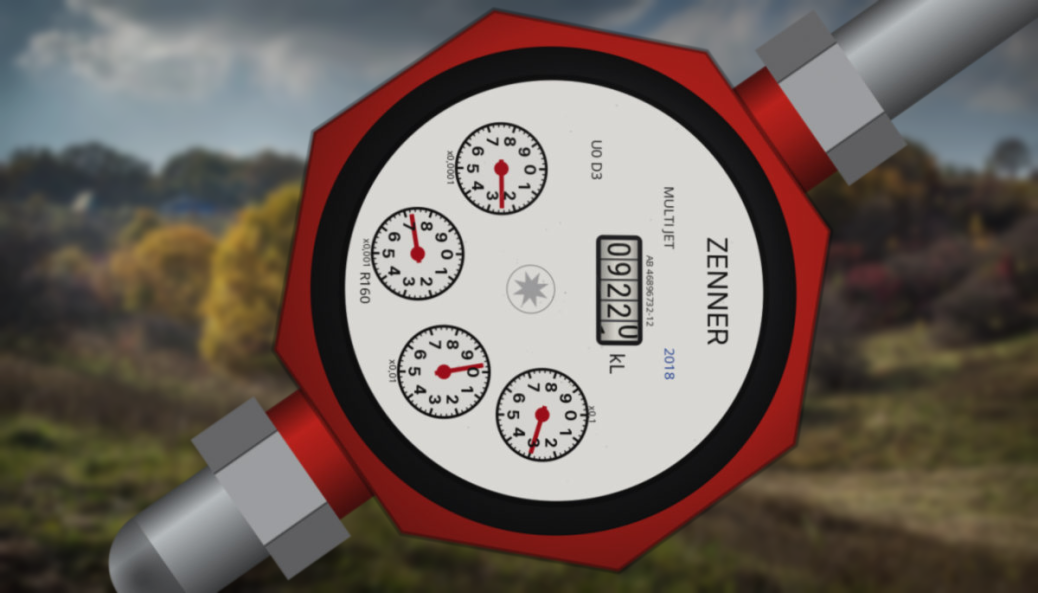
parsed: 9220.2972 kL
